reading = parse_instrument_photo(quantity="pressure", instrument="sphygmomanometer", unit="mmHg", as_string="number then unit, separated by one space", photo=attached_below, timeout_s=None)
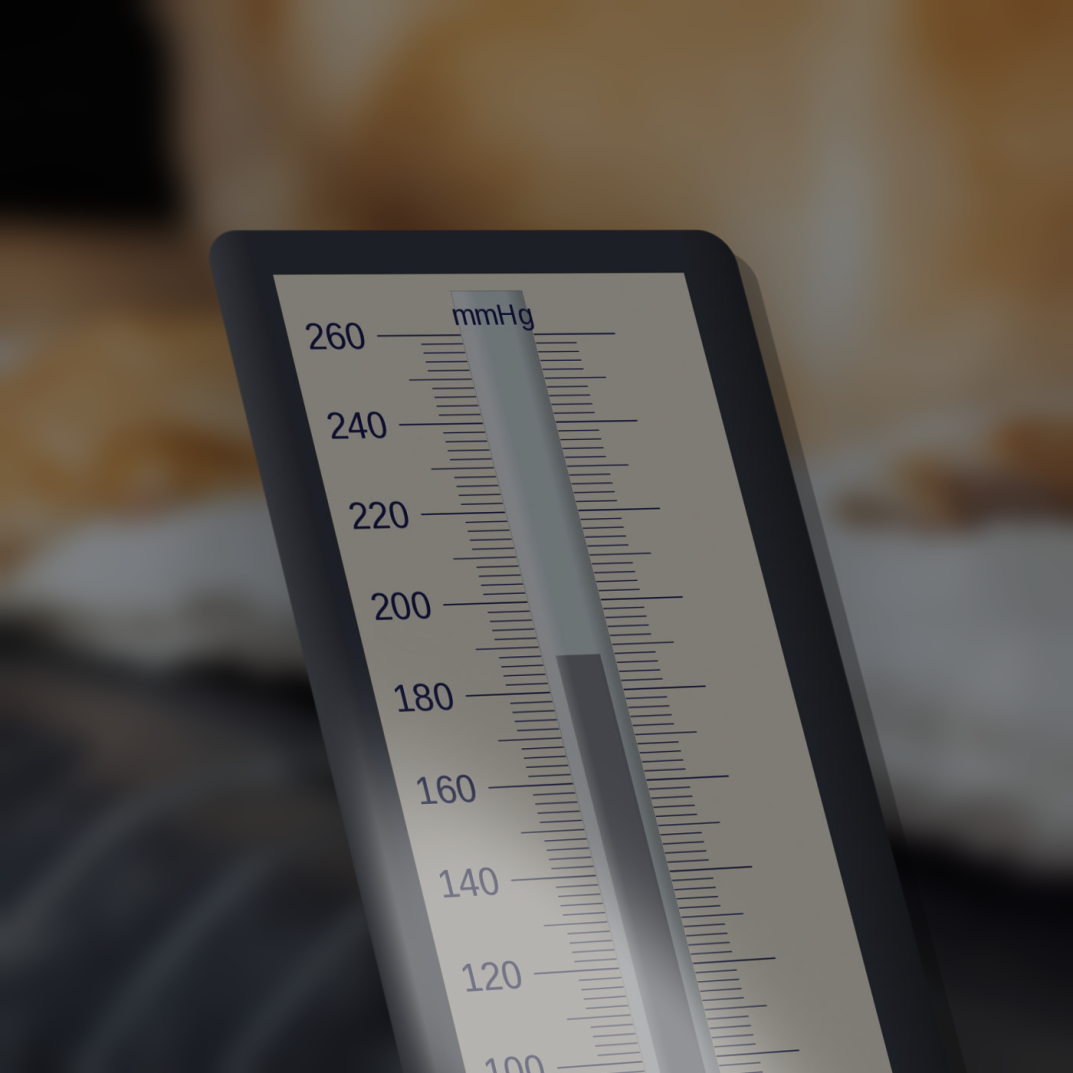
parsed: 188 mmHg
